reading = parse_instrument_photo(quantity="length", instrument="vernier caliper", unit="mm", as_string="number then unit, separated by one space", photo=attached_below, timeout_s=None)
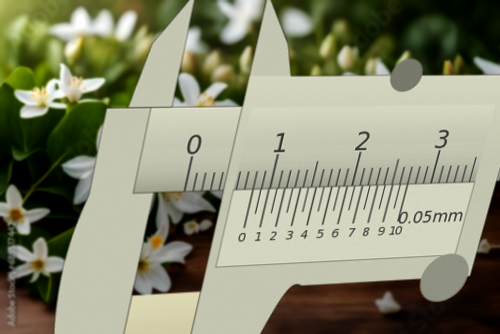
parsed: 8.0 mm
